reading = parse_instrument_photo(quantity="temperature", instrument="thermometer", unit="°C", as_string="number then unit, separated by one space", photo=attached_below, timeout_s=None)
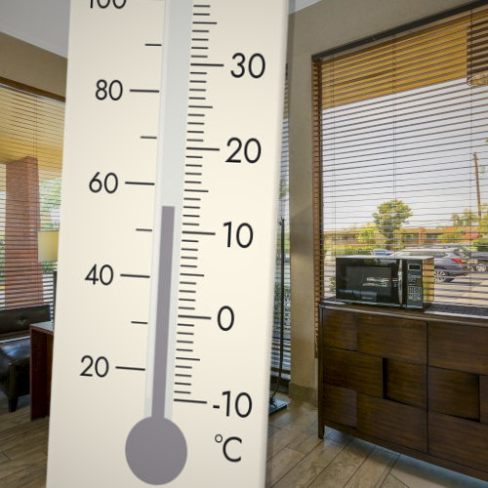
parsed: 13 °C
